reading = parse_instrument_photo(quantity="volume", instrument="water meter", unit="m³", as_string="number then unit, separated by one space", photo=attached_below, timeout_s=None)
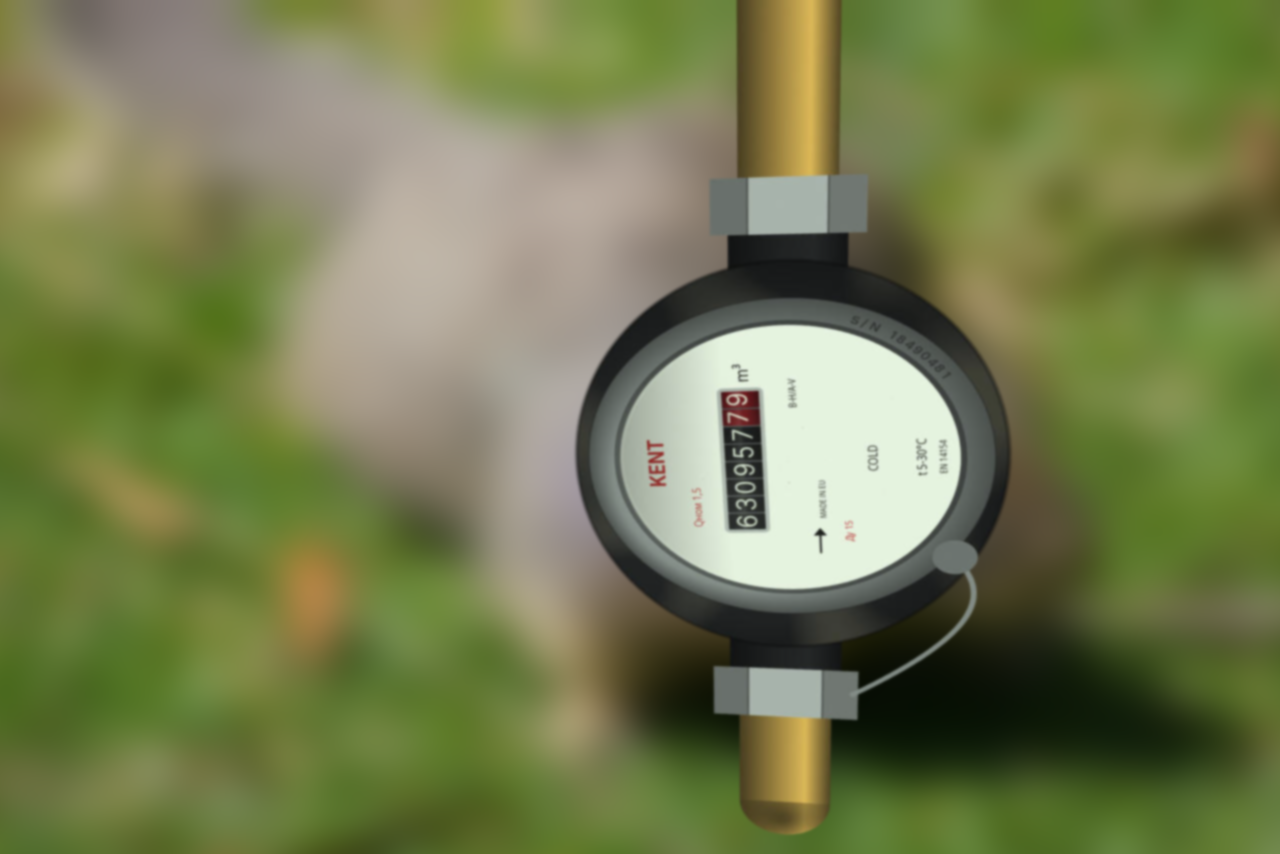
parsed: 630957.79 m³
